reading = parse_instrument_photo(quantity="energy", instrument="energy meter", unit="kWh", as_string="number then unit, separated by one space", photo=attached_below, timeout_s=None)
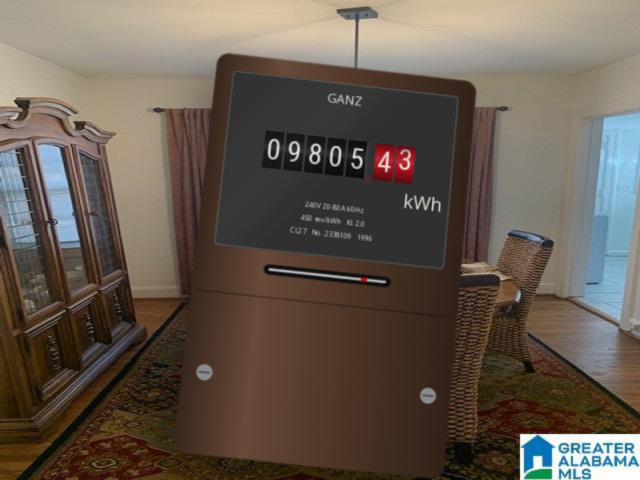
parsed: 9805.43 kWh
